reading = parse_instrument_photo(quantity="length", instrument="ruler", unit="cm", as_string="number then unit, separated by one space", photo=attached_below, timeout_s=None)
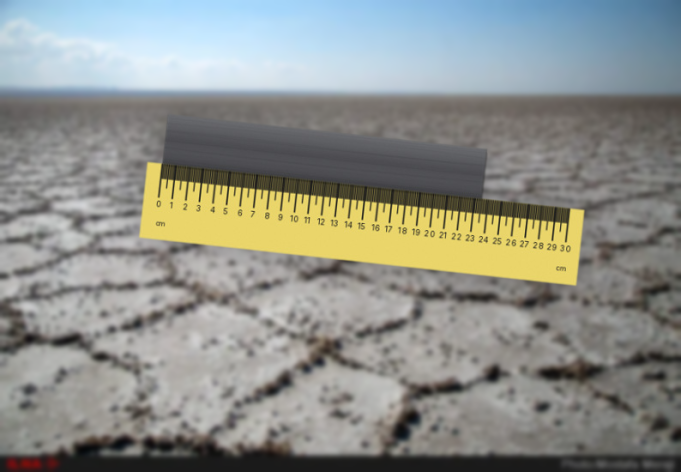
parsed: 23.5 cm
